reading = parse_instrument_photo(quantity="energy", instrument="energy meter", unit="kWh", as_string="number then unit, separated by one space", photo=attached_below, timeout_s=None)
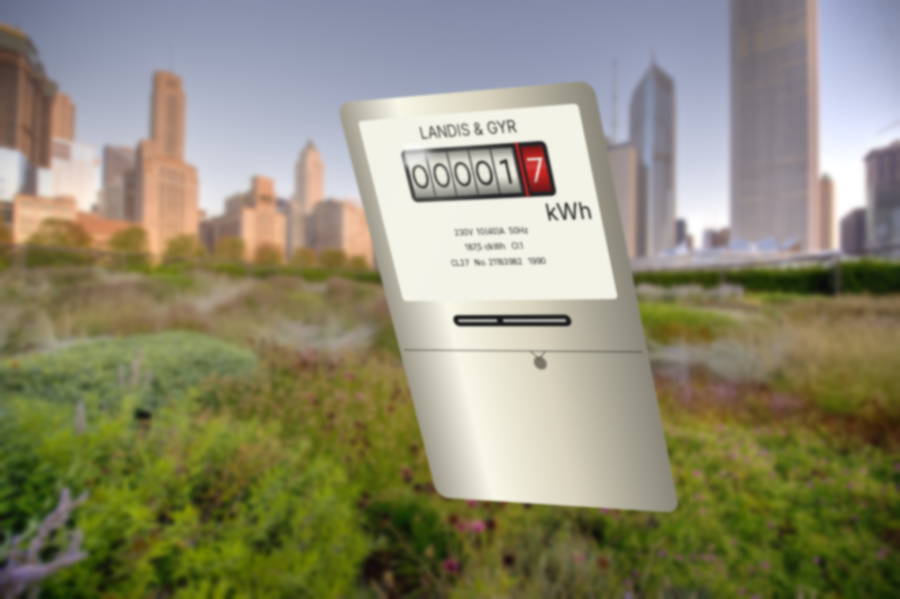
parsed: 1.7 kWh
